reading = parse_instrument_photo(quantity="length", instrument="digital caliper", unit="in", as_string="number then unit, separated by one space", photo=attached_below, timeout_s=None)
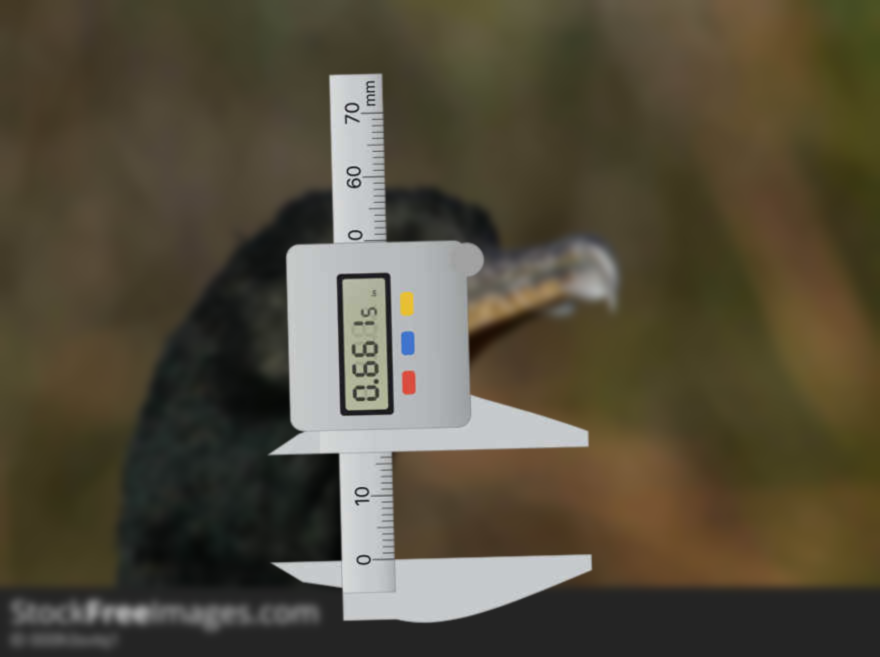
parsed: 0.6615 in
